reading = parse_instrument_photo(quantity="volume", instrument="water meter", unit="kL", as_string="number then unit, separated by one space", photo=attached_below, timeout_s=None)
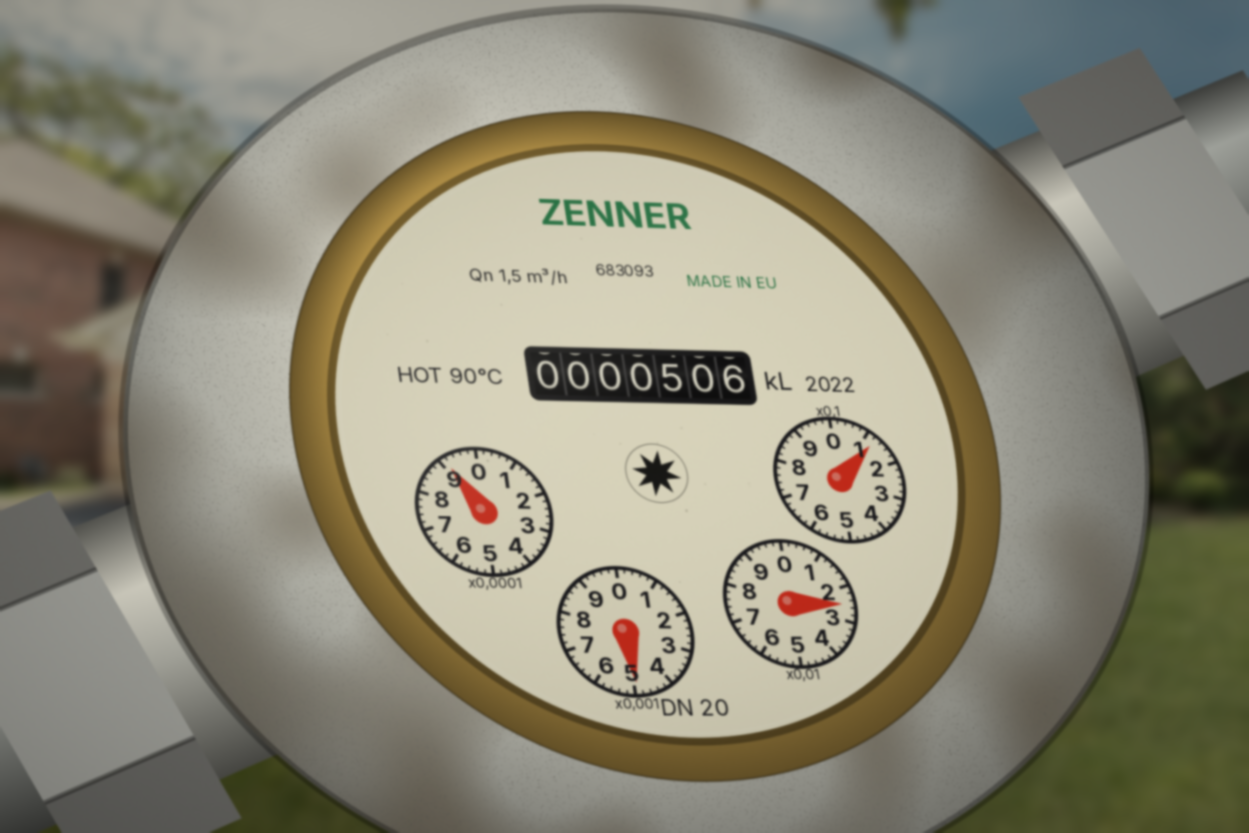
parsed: 506.1249 kL
